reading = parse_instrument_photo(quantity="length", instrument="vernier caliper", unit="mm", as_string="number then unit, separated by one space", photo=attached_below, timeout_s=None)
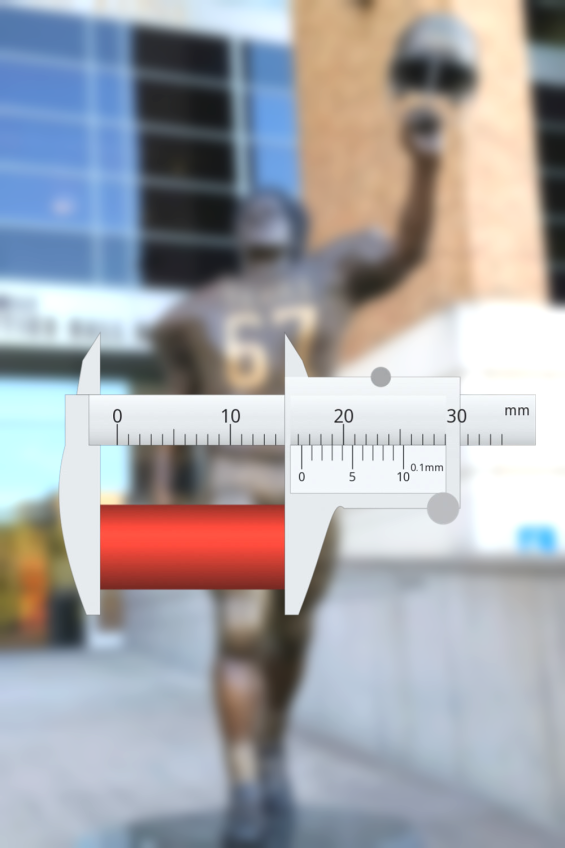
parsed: 16.3 mm
